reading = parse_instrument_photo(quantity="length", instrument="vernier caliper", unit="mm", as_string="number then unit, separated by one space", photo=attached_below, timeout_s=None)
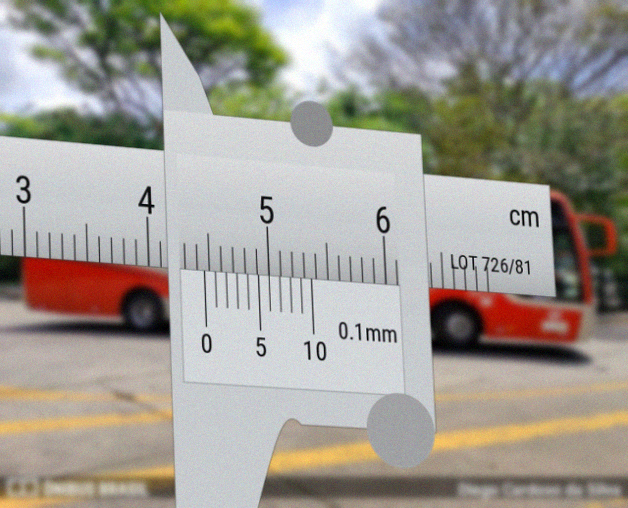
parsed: 44.6 mm
